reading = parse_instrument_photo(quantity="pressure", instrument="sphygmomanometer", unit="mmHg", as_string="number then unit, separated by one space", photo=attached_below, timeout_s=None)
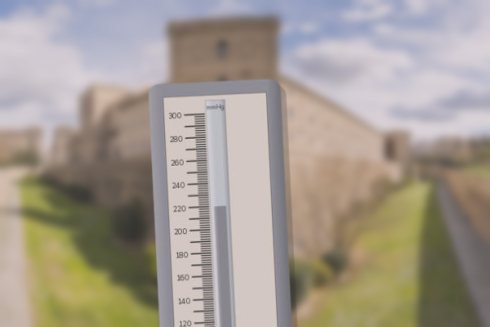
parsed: 220 mmHg
